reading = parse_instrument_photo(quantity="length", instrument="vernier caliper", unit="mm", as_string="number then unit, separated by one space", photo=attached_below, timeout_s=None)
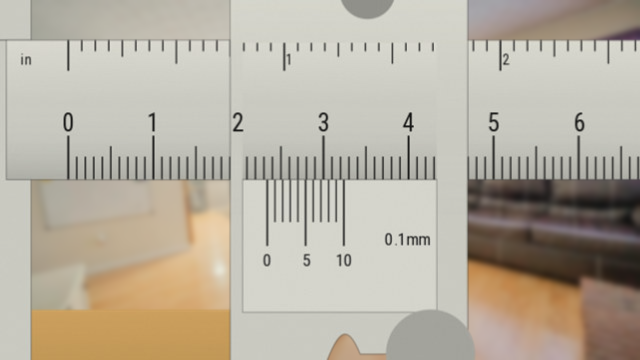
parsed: 23.4 mm
